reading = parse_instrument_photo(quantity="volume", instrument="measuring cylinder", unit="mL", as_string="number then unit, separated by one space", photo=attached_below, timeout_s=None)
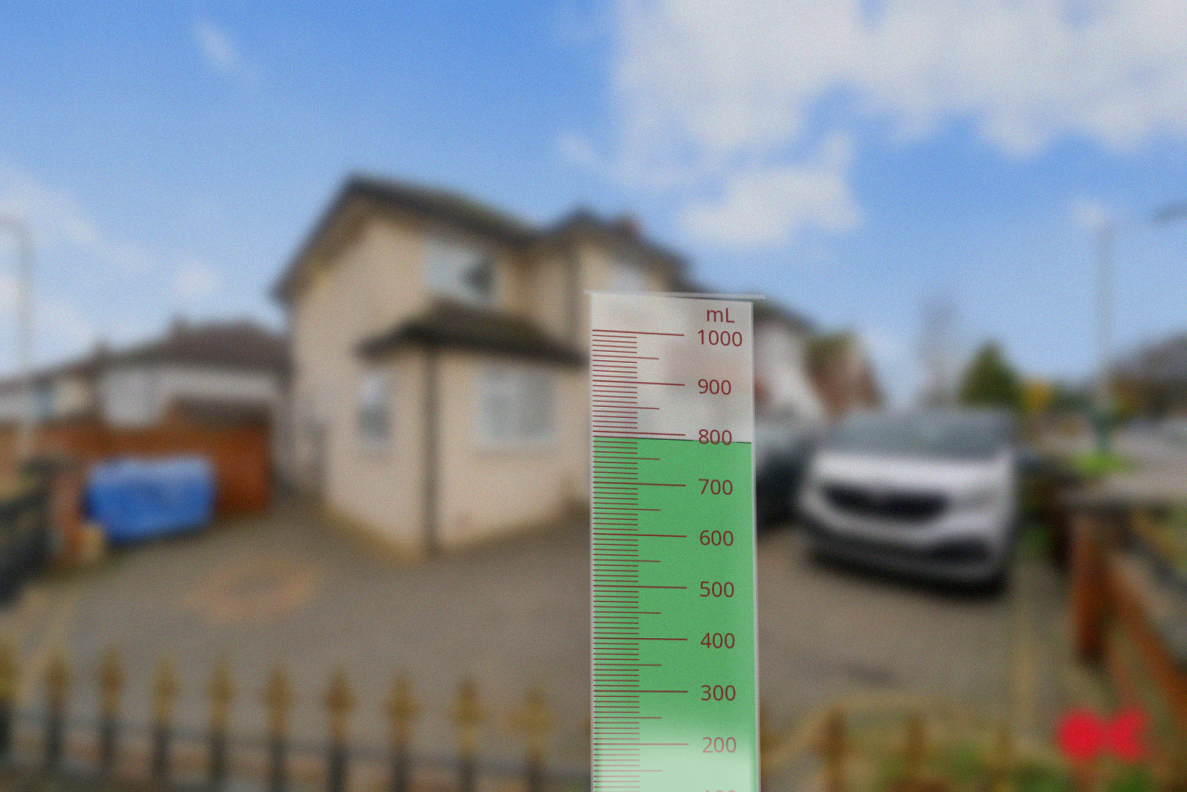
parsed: 790 mL
